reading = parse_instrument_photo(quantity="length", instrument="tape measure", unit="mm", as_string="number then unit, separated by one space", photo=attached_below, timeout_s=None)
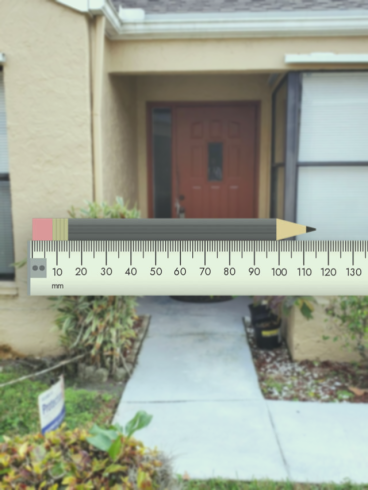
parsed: 115 mm
